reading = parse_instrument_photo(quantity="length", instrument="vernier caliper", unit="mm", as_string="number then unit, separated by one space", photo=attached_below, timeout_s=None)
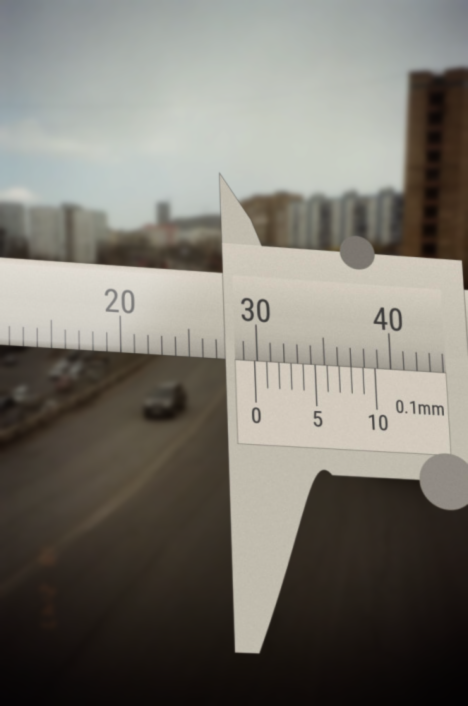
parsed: 29.8 mm
